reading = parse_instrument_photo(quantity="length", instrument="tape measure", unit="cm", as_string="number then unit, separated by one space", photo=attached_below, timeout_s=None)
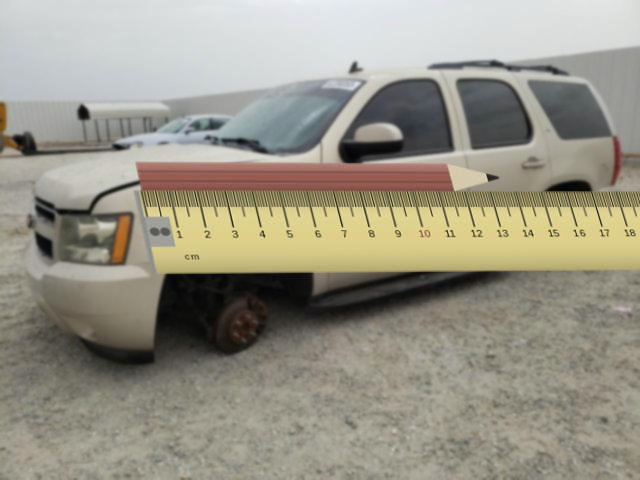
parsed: 13.5 cm
